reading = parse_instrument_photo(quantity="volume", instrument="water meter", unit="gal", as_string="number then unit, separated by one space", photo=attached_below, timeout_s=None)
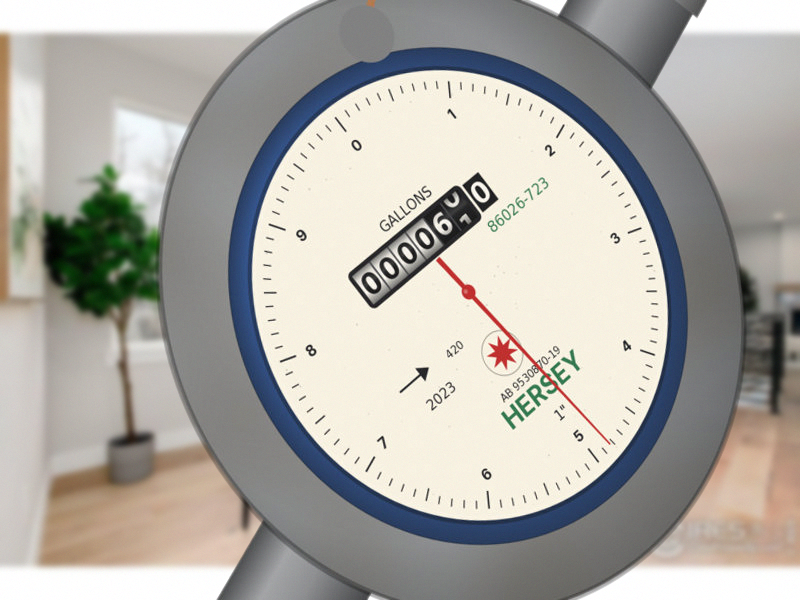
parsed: 604.8 gal
